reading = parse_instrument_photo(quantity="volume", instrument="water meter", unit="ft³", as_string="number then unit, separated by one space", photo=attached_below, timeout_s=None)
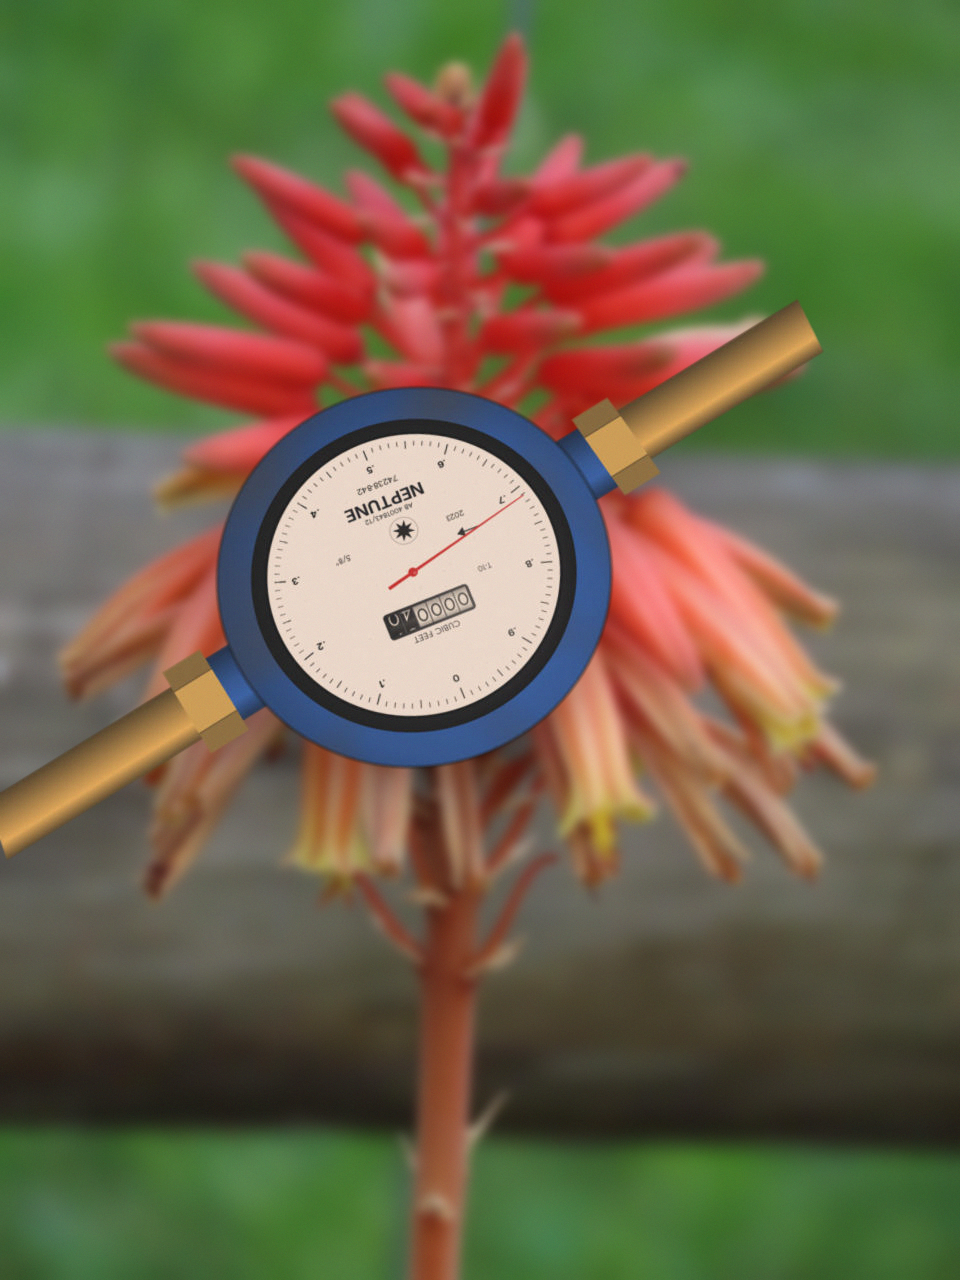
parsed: 39.71 ft³
